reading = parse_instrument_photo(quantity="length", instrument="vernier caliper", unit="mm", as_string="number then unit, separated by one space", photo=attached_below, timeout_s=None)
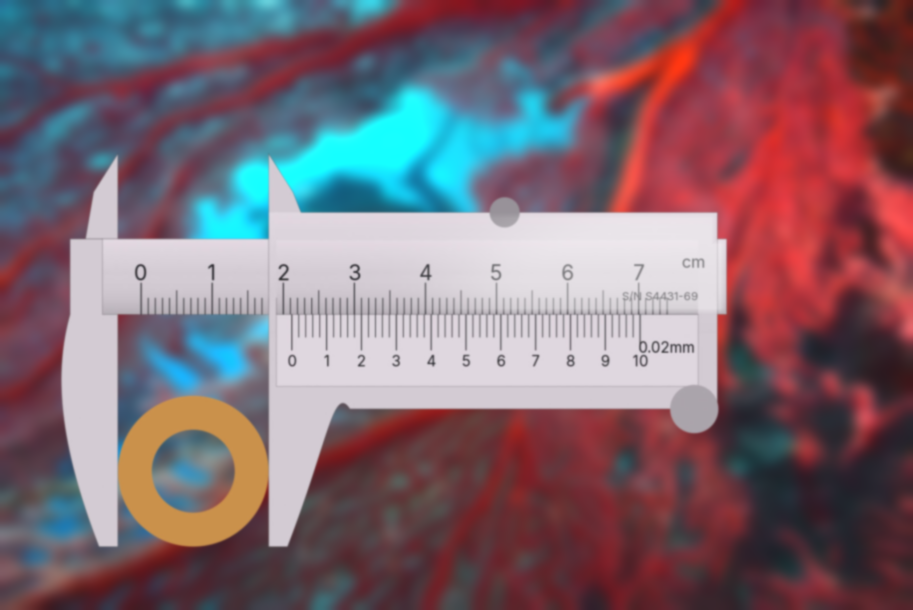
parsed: 21.2 mm
